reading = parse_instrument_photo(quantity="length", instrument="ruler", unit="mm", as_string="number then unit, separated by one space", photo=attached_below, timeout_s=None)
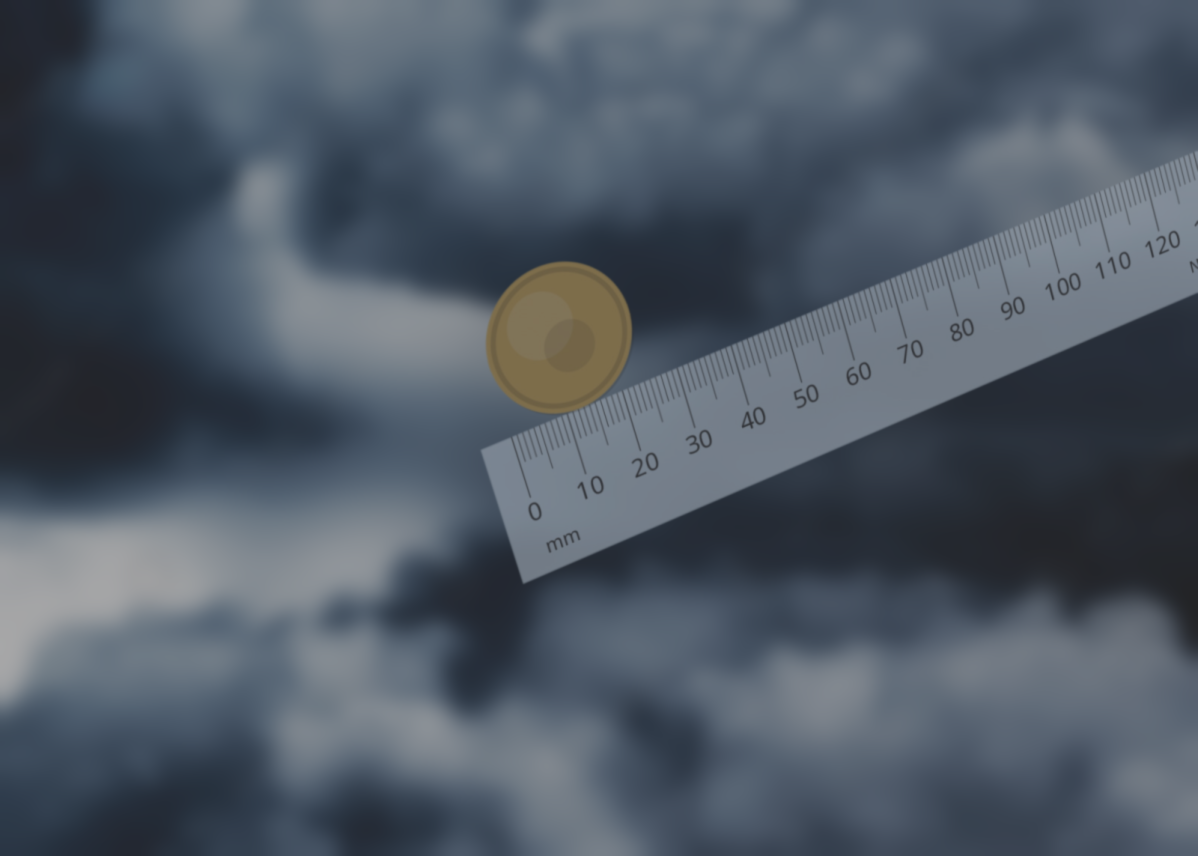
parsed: 25 mm
